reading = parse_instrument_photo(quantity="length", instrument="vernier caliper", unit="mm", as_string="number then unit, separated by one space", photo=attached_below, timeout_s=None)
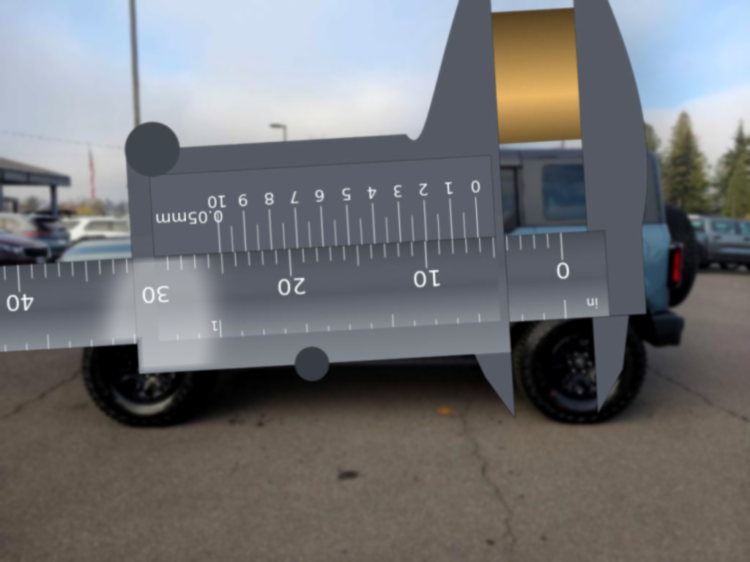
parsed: 6.1 mm
